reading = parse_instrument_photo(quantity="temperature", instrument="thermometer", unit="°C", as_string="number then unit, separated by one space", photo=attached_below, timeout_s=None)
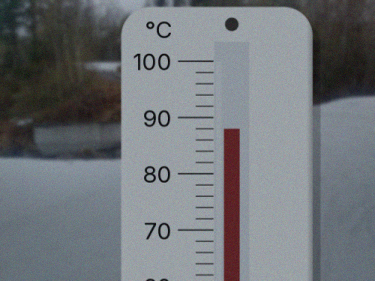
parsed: 88 °C
